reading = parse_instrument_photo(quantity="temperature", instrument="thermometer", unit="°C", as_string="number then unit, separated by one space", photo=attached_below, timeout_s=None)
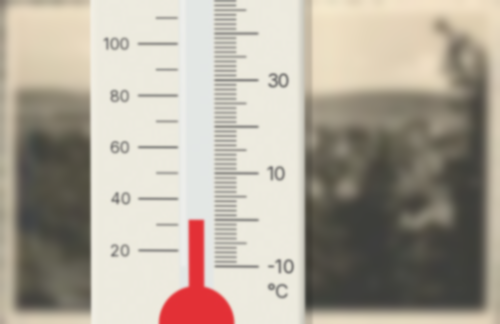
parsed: 0 °C
